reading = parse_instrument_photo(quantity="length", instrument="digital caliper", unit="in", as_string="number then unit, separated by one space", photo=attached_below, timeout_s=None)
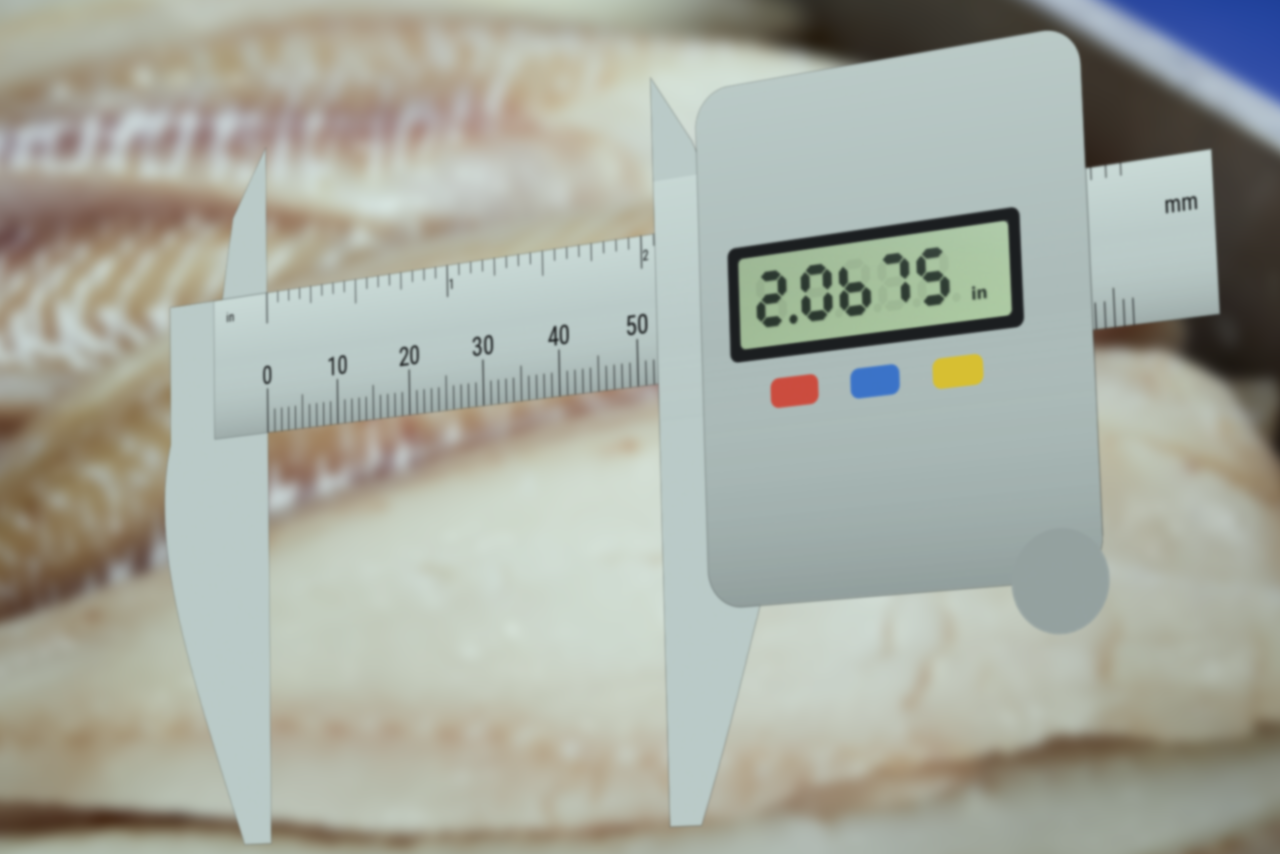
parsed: 2.0675 in
